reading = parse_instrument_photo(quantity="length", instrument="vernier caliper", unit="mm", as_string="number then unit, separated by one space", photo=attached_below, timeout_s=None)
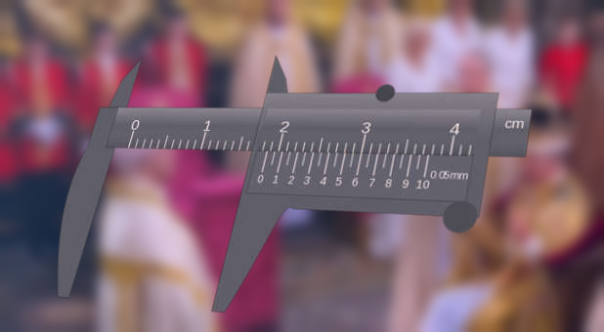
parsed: 18.6 mm
